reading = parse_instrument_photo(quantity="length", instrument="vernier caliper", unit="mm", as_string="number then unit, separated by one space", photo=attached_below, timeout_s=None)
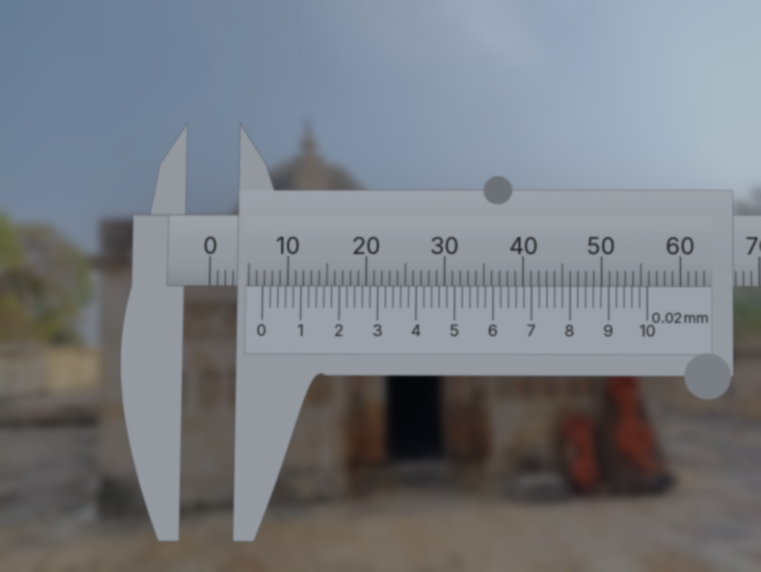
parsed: 6.8 mm
